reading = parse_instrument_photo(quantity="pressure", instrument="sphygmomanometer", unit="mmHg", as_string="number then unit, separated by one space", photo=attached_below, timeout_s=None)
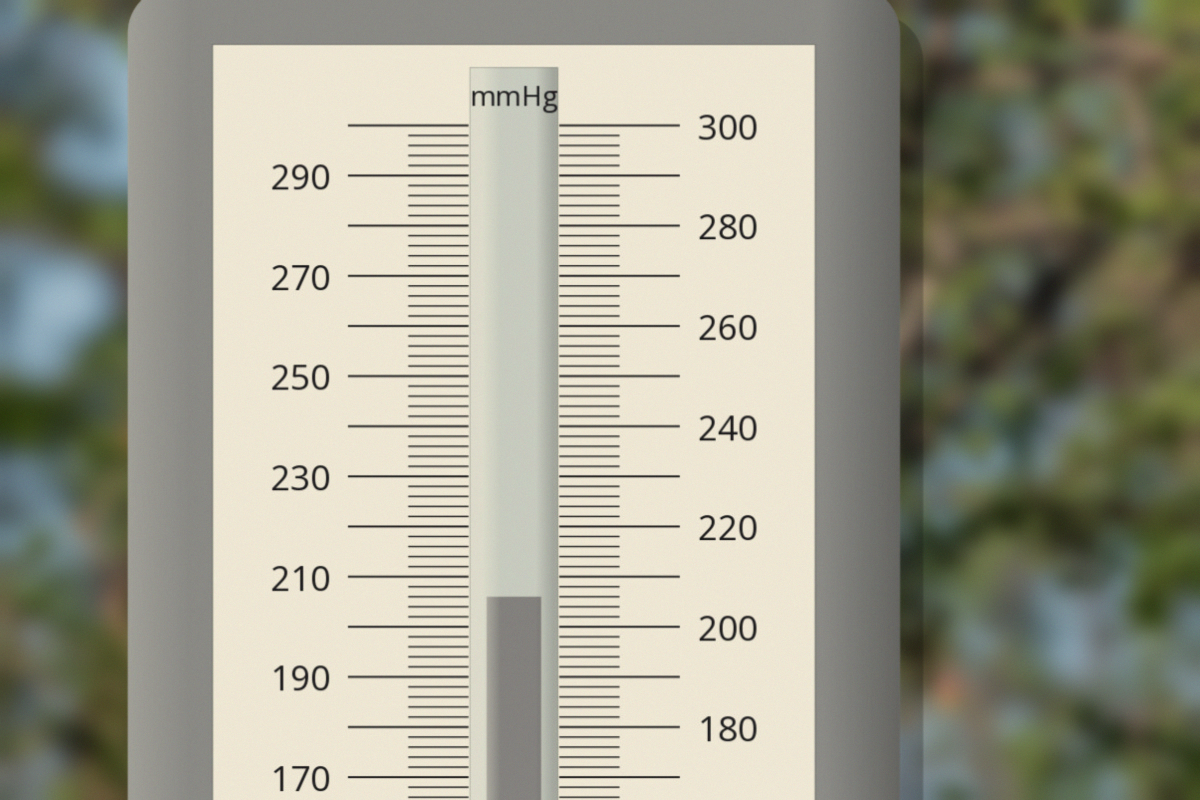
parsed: 206 mmHg
